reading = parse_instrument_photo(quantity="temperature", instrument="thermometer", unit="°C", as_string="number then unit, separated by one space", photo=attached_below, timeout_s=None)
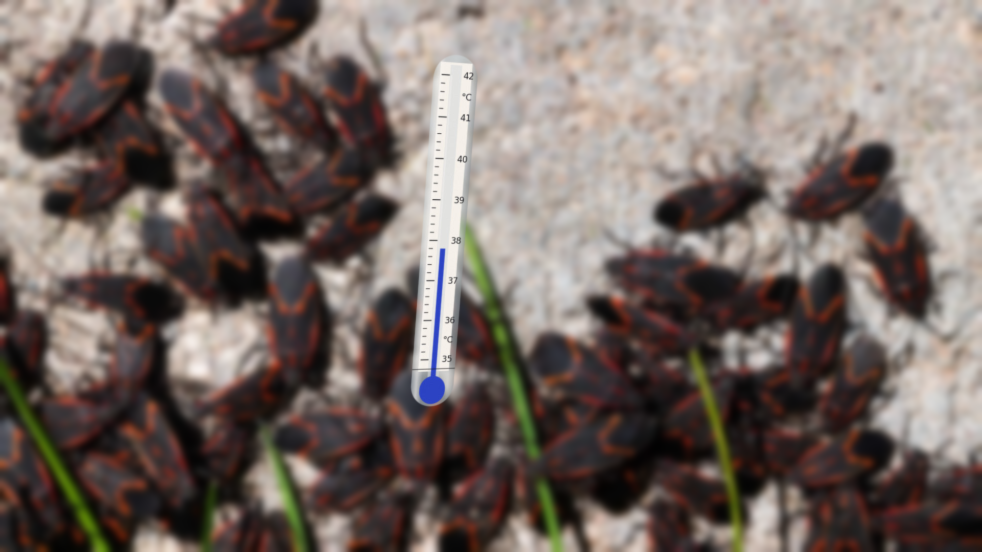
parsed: 37.8 °C
